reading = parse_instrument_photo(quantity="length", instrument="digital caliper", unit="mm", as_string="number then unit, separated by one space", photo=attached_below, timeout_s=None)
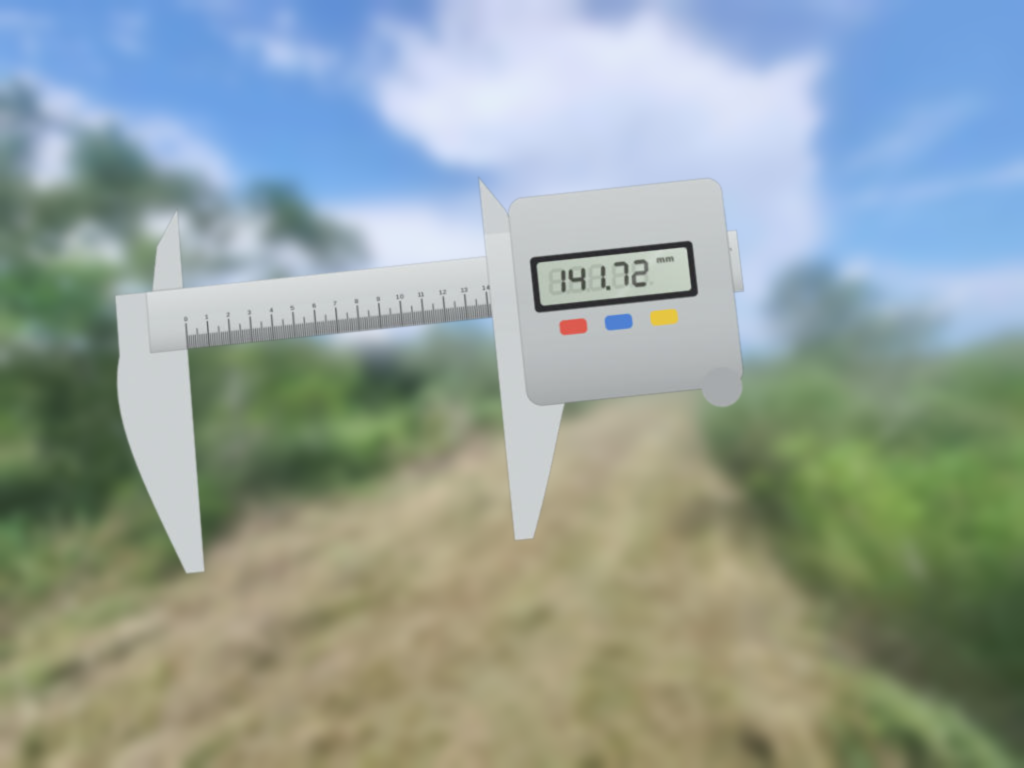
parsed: 141.72 mm
